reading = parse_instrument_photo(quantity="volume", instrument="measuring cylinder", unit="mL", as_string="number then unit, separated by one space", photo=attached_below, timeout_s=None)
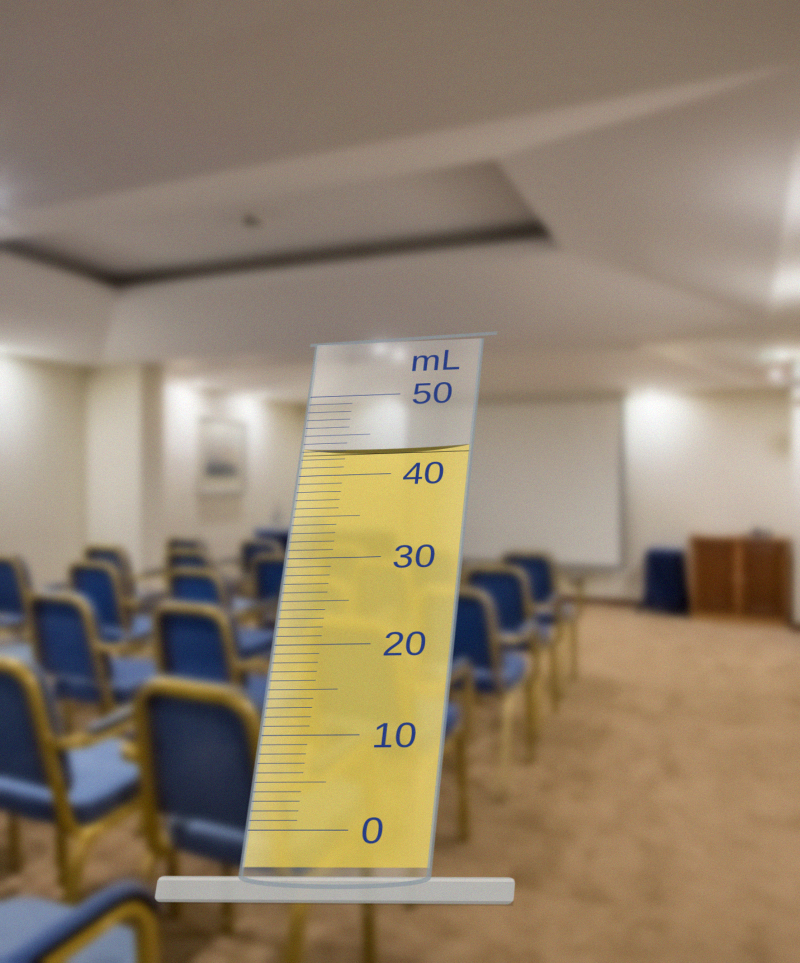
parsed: 42.5 mL
